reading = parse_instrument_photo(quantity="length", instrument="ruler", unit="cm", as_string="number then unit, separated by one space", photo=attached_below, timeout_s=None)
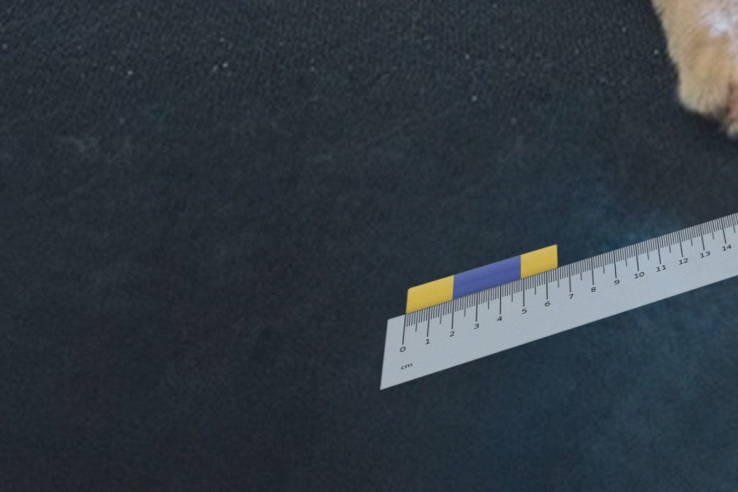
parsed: 6.5 cm
